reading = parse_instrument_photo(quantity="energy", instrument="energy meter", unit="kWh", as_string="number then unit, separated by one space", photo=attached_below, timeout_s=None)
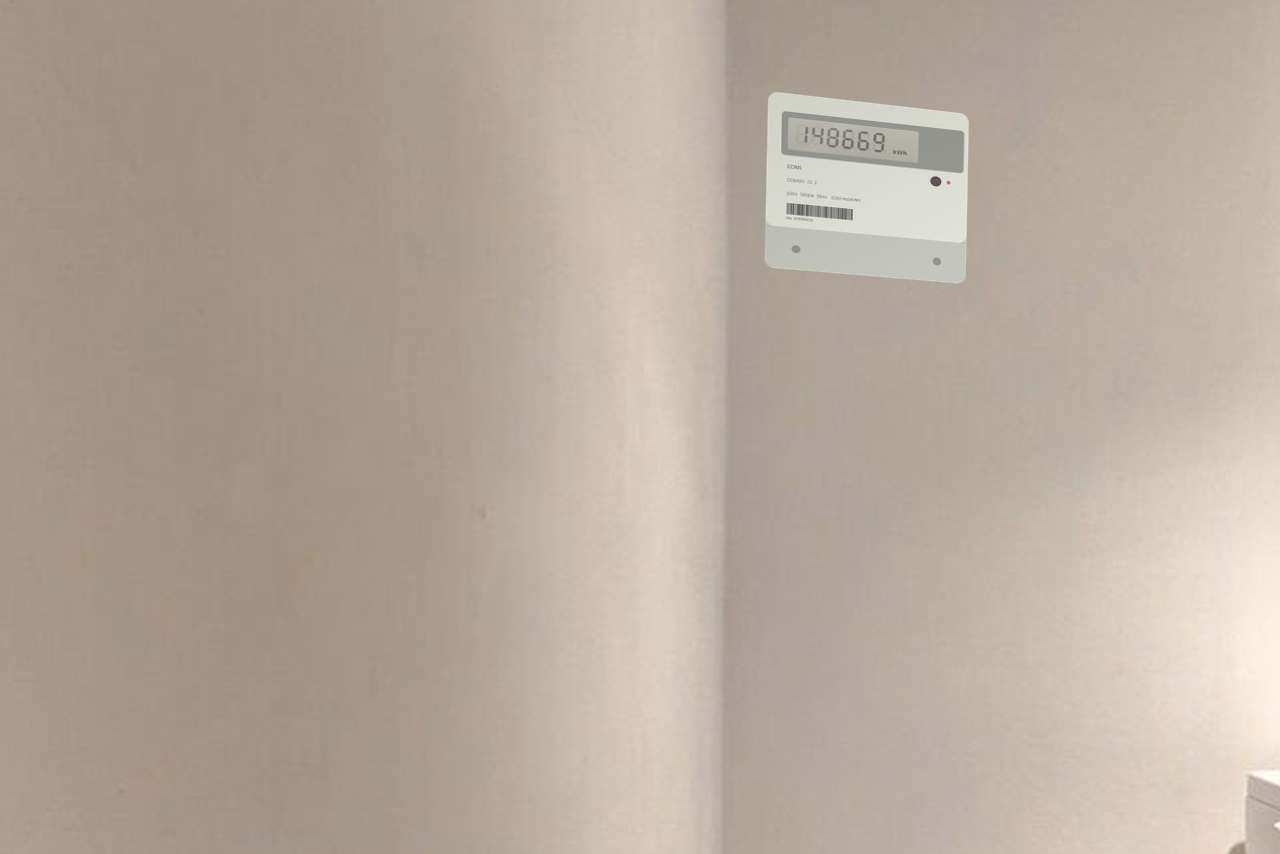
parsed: 148669 kWh
